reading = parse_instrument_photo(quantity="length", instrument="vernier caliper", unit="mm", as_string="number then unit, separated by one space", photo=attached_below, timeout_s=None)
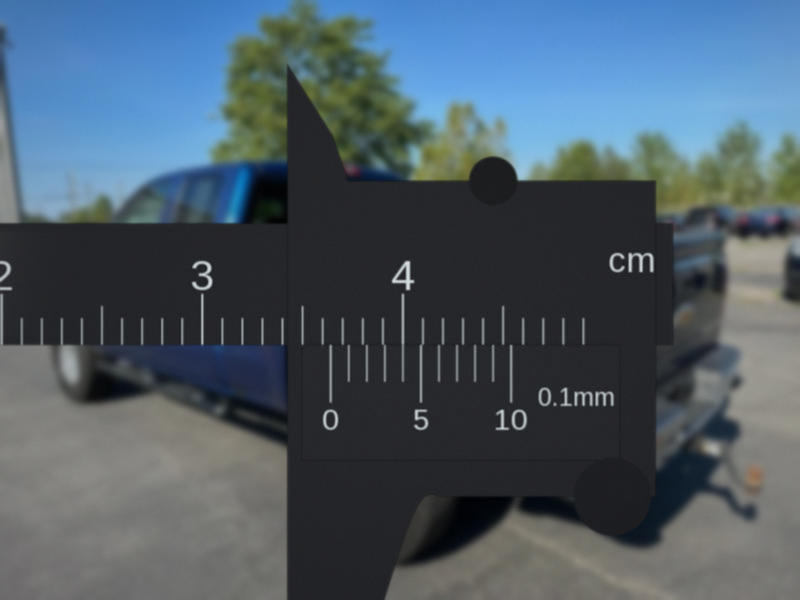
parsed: 36.4 mm
